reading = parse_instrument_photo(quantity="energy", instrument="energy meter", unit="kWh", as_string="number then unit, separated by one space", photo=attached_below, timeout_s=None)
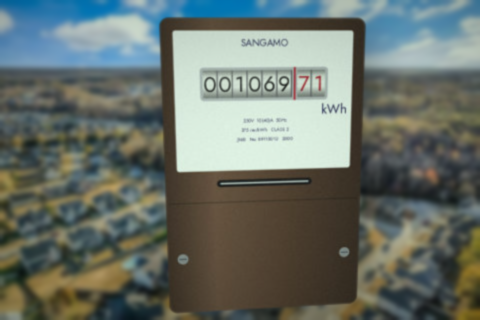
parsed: 1069.71 kWh
